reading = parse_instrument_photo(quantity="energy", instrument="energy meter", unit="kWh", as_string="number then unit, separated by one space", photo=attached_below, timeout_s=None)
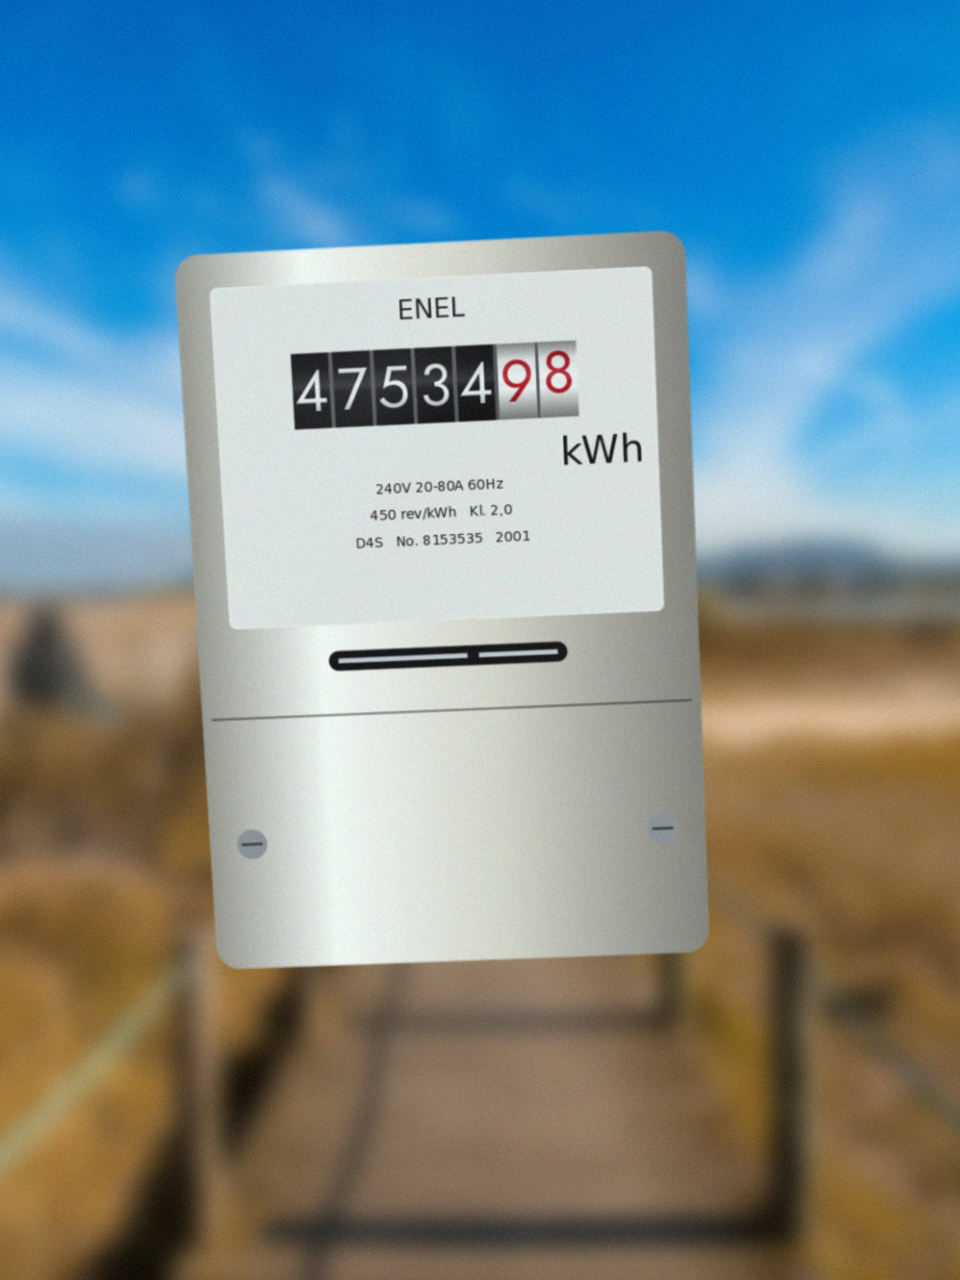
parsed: 47534.98 kWh
